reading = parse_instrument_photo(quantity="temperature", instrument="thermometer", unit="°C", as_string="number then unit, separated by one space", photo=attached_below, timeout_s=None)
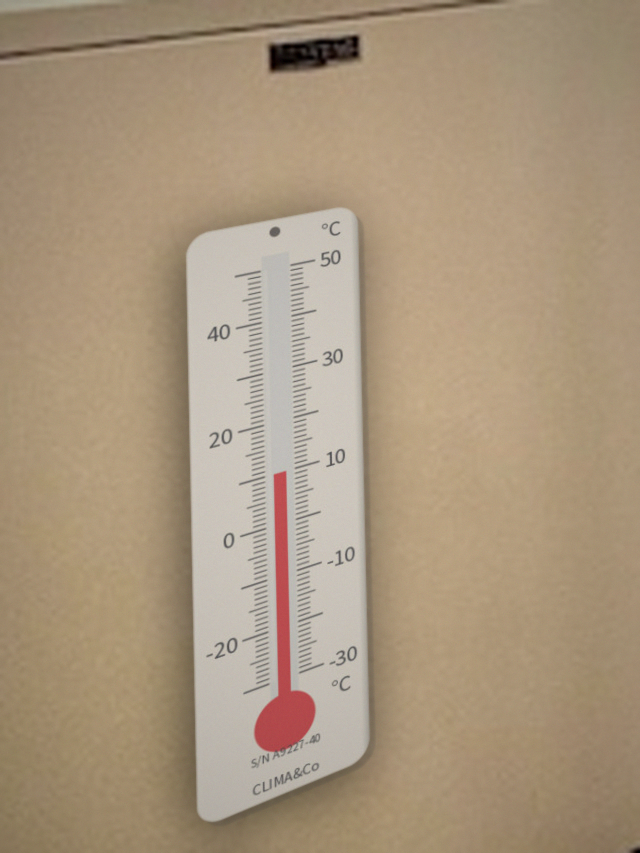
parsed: 10 °C
